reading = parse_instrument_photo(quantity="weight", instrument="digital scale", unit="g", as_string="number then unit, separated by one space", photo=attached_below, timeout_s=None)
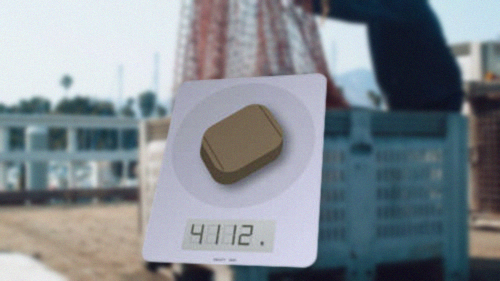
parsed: 4112 g
